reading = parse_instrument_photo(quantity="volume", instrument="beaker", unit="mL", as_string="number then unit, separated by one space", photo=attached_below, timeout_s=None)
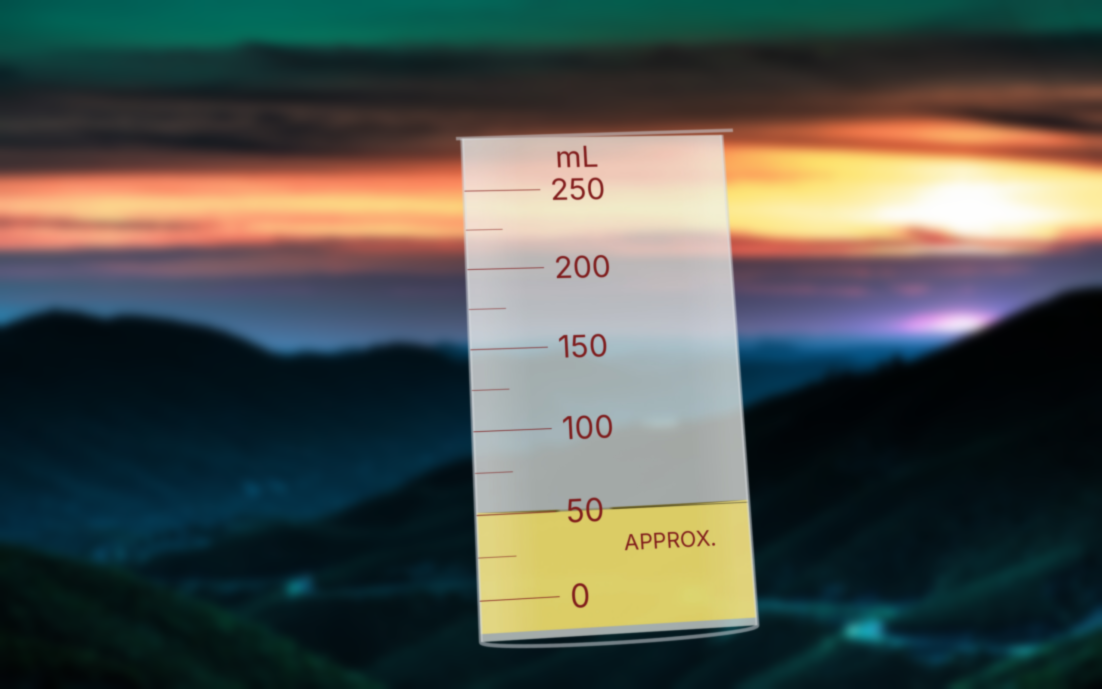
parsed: 50 mL
